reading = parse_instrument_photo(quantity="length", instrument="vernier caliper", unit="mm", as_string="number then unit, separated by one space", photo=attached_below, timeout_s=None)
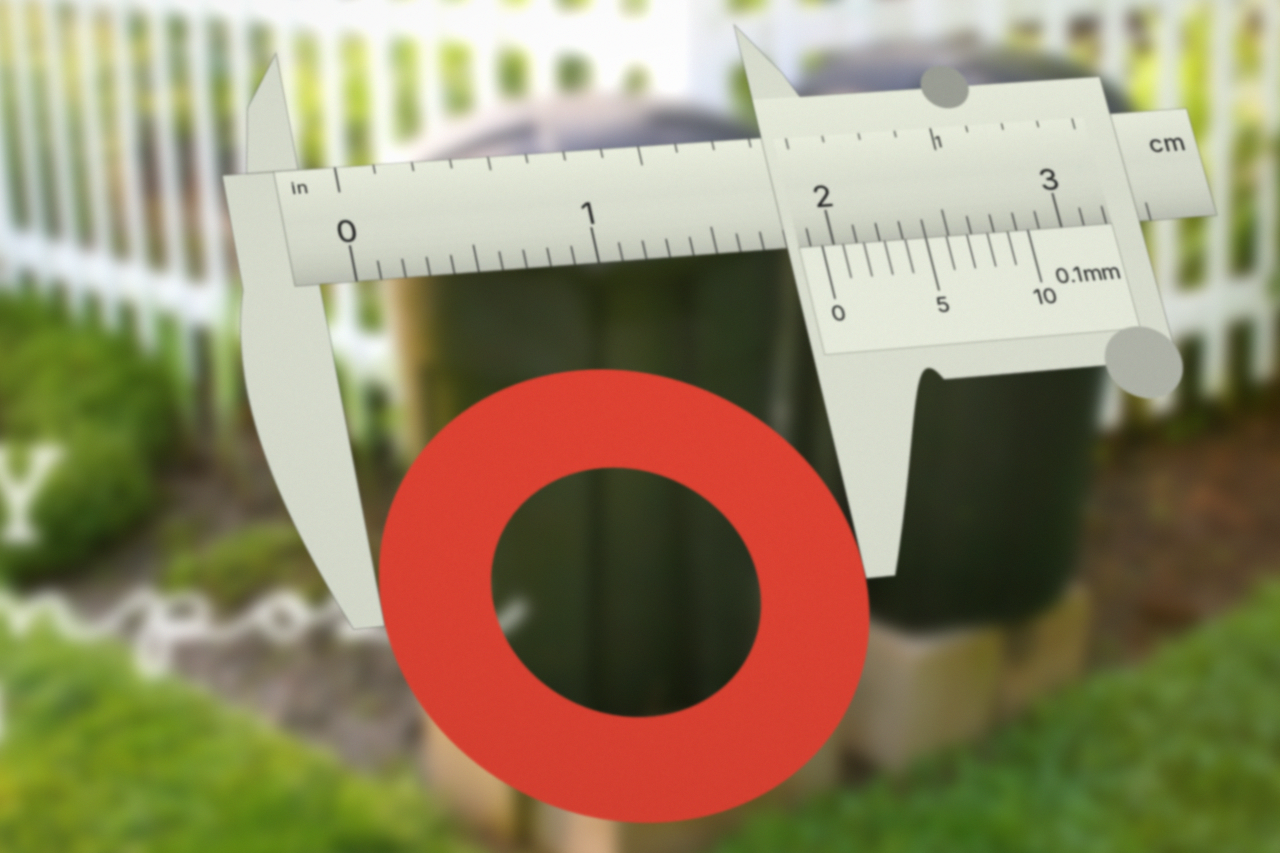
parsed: 19.5 mm
